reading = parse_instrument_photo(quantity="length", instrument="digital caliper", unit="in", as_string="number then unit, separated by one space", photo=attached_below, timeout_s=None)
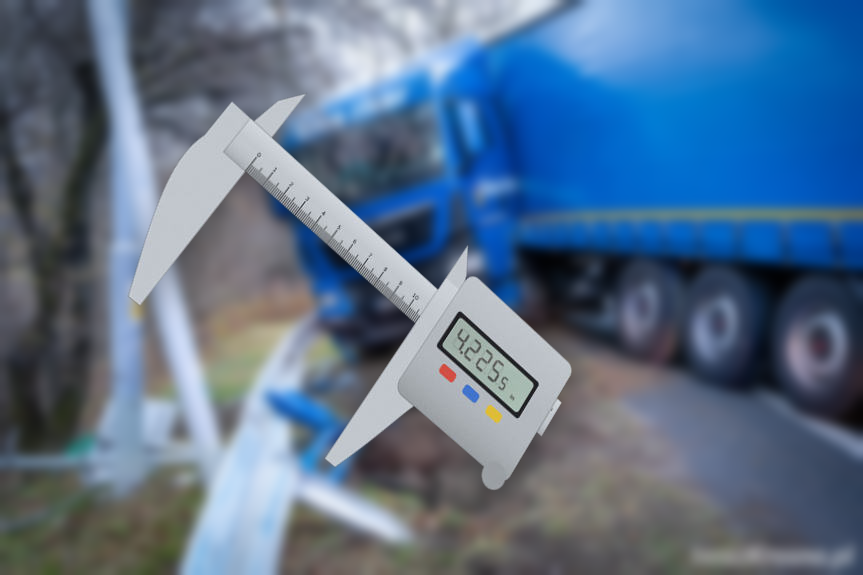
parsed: 4.2255 in
